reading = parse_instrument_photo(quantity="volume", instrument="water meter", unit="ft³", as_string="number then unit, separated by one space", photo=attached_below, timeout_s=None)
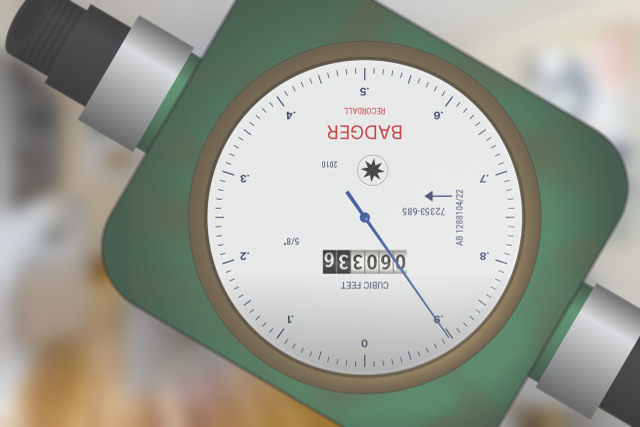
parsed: 60335.90 ft³
